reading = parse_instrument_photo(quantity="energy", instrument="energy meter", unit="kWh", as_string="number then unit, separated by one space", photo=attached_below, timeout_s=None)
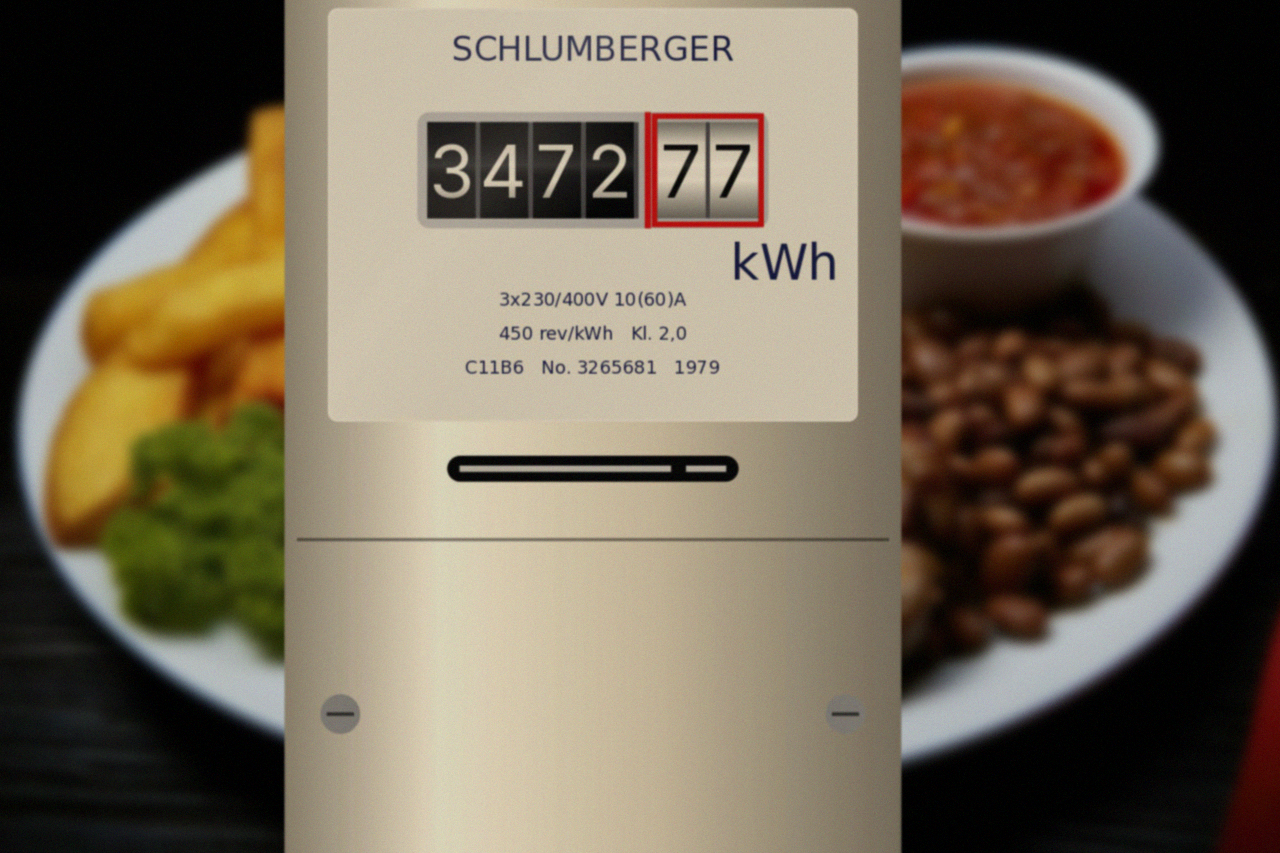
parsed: 3472.77 kWh
